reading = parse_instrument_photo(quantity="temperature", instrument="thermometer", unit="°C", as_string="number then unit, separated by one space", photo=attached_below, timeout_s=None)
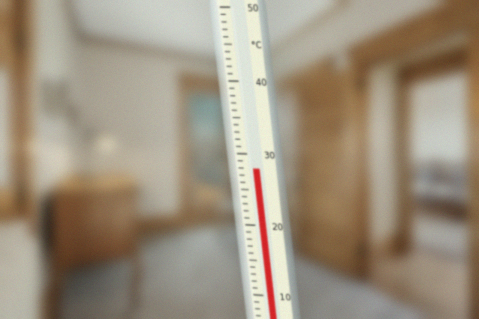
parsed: 28 °C
